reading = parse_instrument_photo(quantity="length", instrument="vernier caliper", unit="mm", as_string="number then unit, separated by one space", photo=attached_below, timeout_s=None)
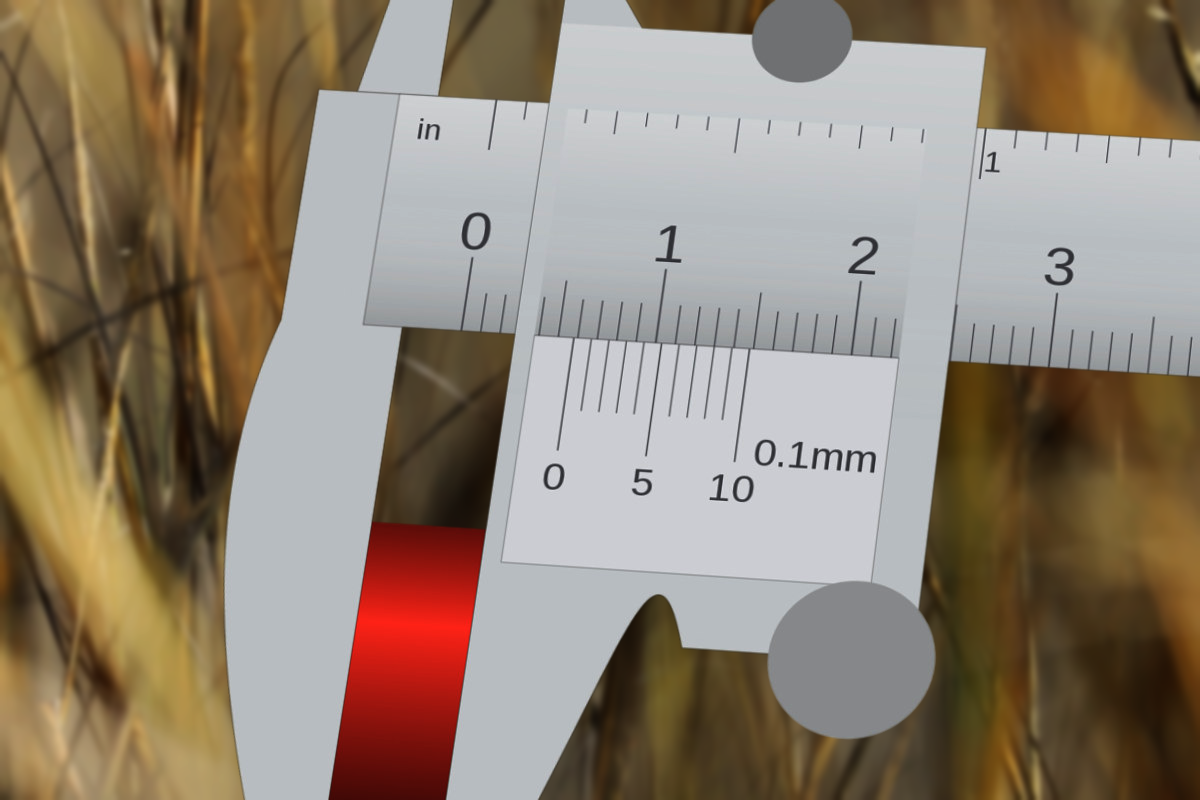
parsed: 5.8 mm
